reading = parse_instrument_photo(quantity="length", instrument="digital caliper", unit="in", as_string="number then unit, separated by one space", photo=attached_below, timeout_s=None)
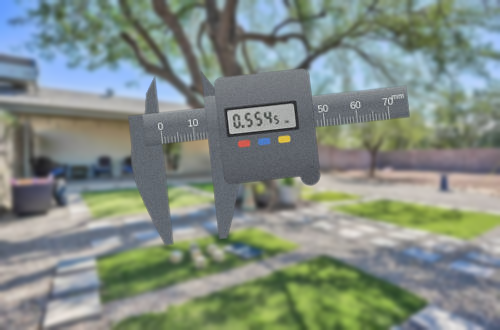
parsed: 0.5545 in
